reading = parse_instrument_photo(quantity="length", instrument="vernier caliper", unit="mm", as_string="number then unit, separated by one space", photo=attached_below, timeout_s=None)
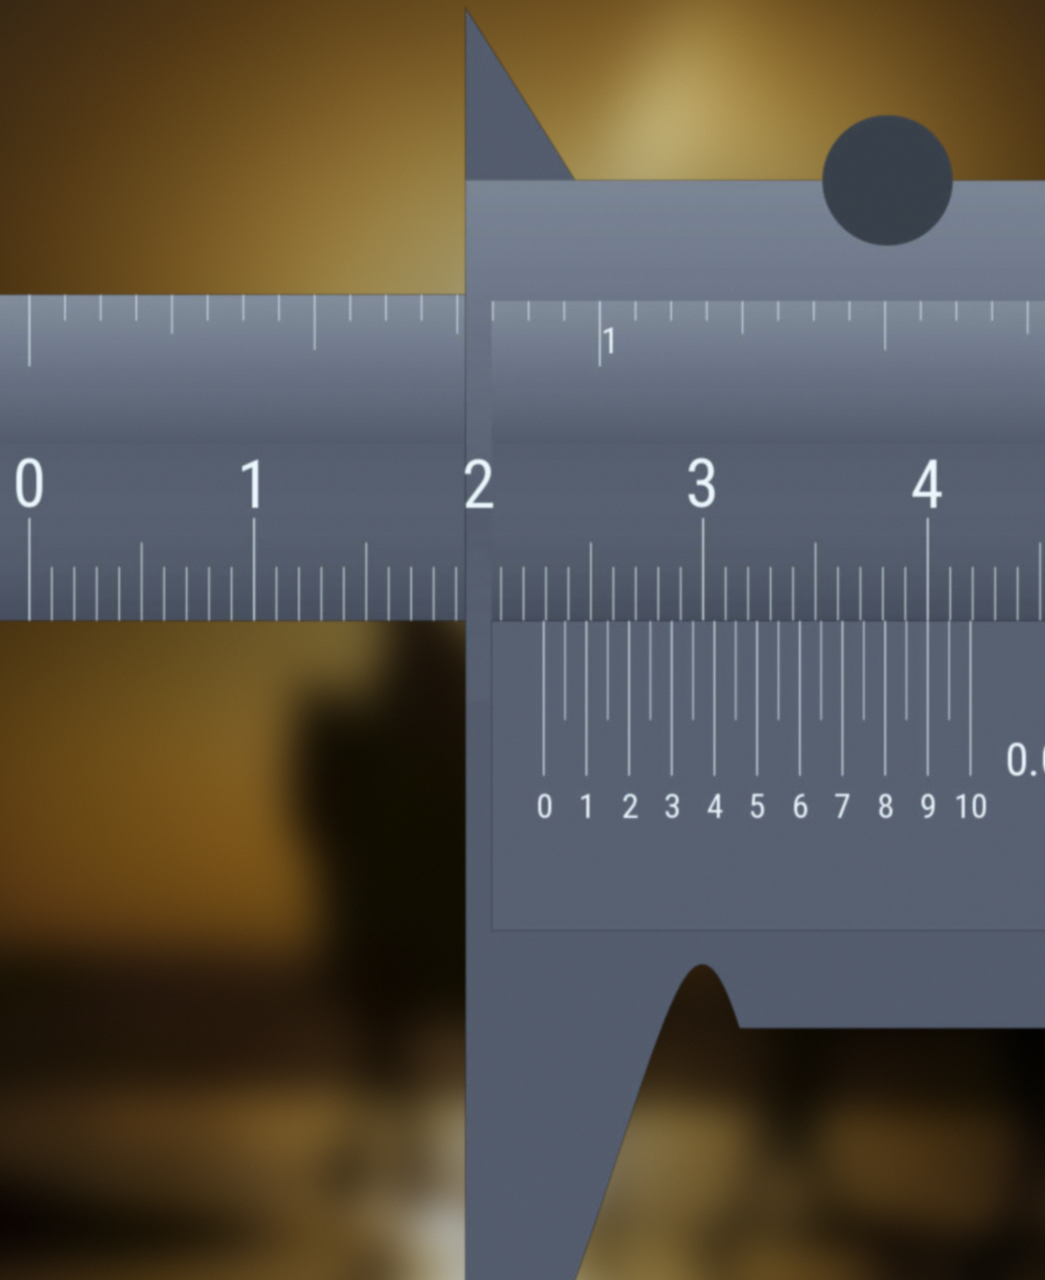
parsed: 22.9 mm
